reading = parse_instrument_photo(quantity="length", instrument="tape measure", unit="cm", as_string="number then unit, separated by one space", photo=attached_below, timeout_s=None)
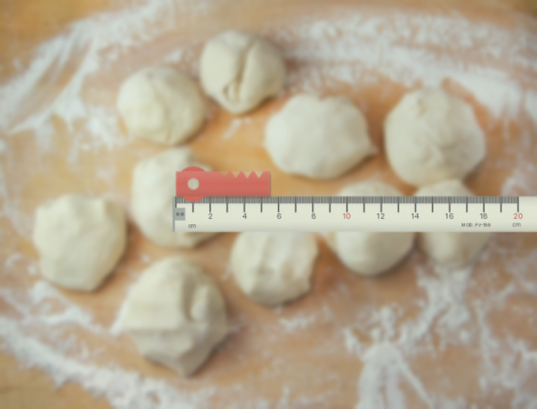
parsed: 5.5 cm
